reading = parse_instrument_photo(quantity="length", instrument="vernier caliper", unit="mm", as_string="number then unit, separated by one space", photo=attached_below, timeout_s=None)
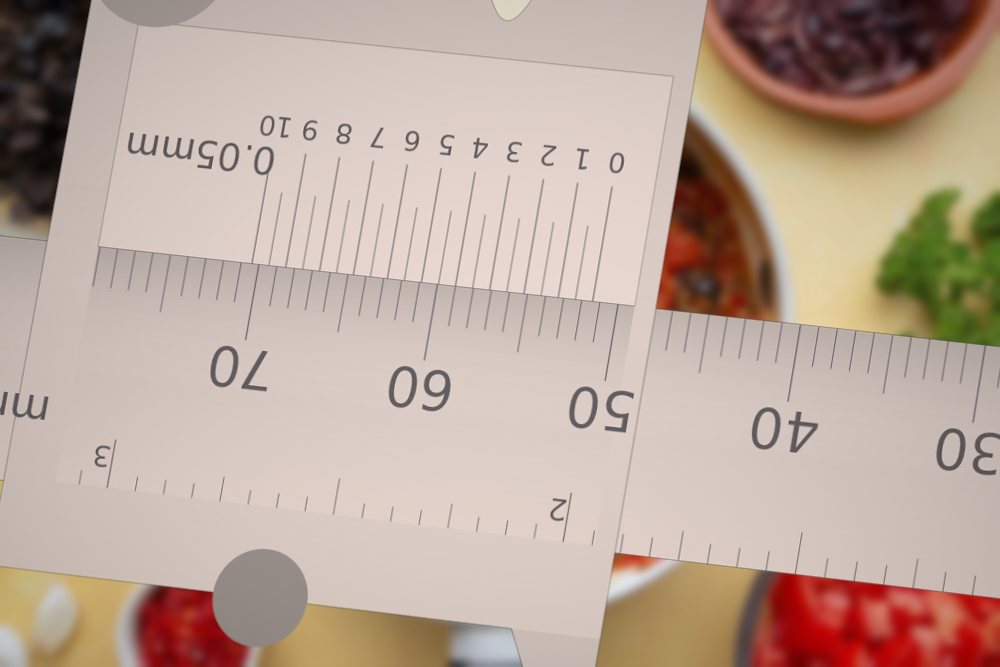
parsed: 51.4 mm
